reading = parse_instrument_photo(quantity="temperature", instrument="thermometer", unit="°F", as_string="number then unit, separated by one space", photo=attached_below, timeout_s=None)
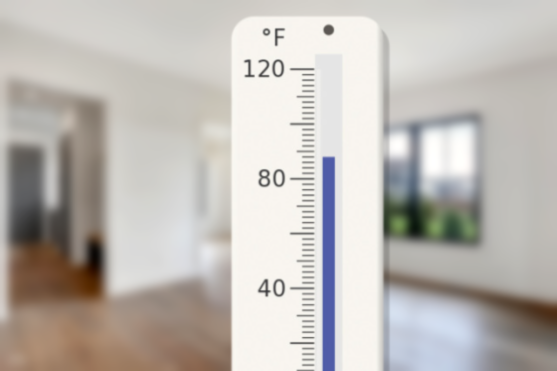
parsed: 88 °F
